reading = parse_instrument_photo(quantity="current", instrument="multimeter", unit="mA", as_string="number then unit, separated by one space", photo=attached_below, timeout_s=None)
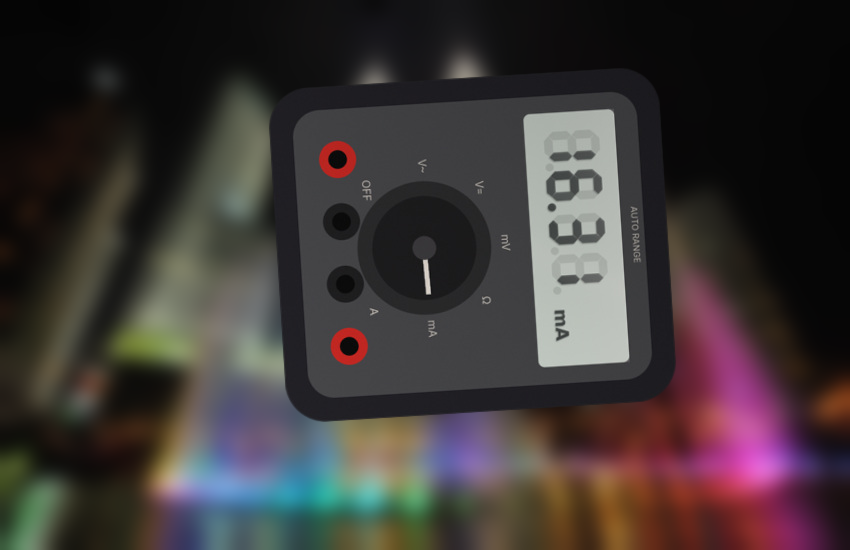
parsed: 16.31 mA
